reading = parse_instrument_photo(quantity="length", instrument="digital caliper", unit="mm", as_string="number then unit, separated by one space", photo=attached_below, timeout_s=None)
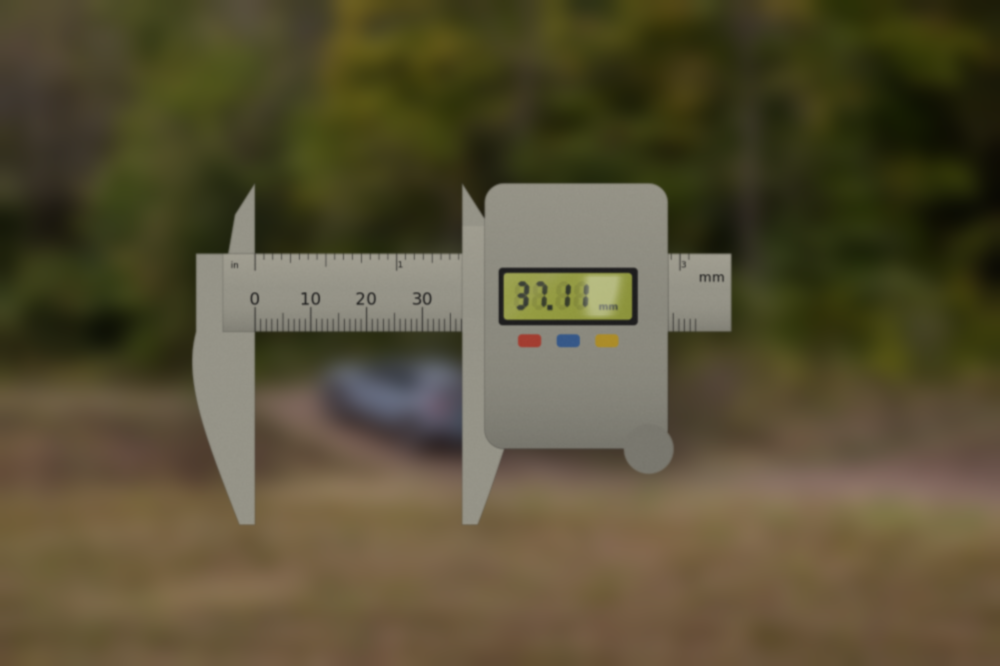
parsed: 37.11 mm
